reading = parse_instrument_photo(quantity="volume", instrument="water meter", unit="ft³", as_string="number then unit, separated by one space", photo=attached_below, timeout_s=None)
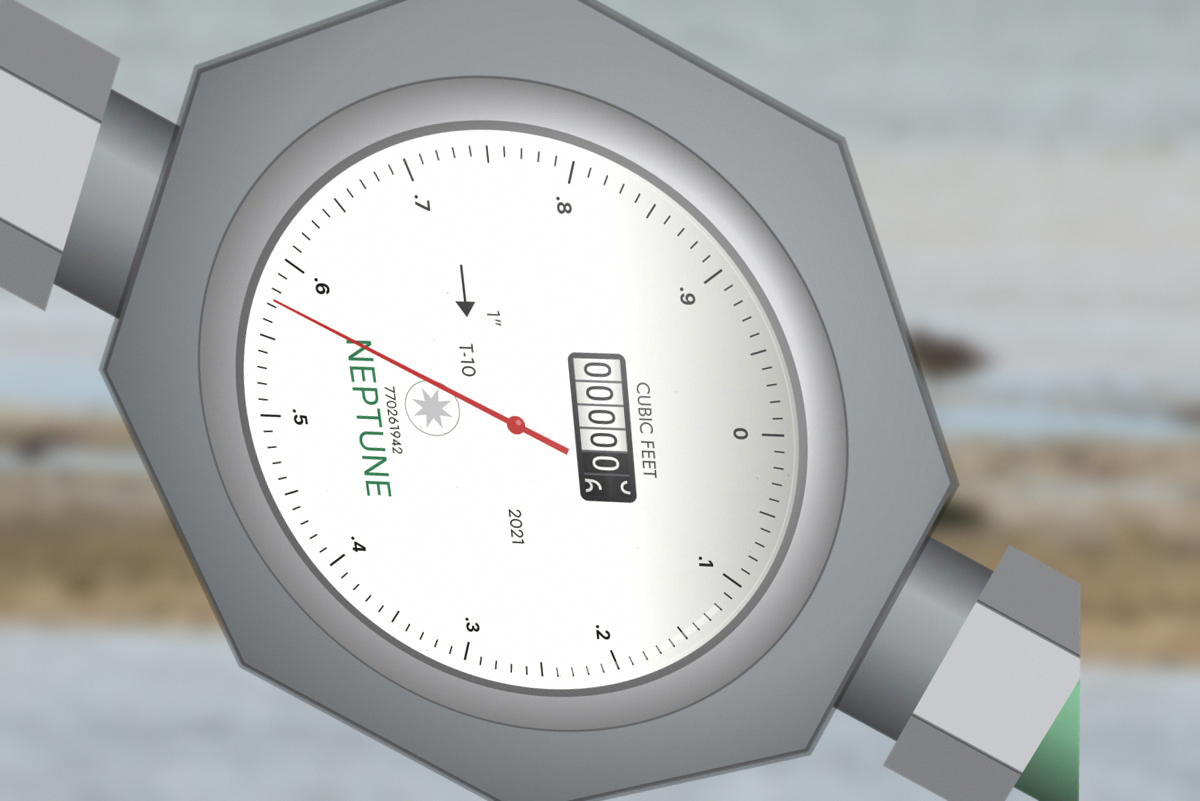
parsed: 5.57 ft³
